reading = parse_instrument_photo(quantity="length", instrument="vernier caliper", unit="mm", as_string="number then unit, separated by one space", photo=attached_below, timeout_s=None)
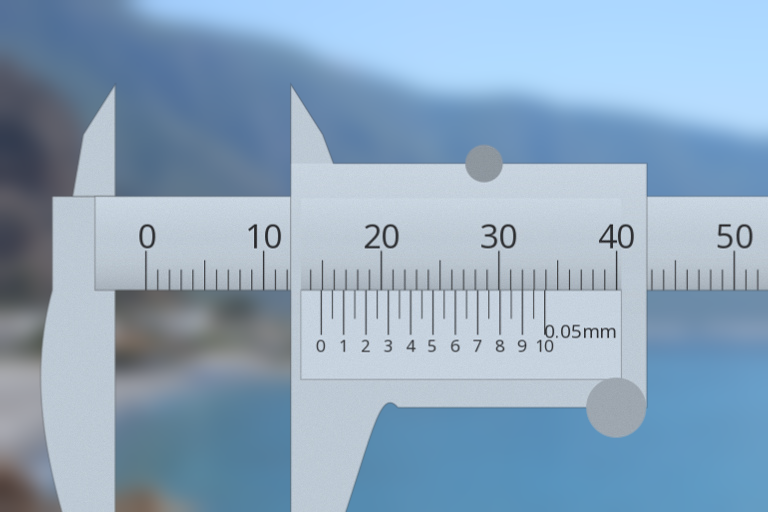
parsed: 14.9 mm
